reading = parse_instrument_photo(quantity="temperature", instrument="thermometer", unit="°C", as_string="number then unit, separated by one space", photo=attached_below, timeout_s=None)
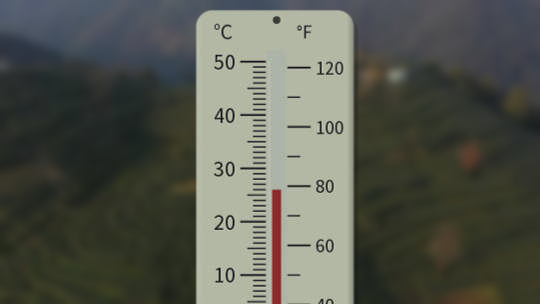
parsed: 26 °C
